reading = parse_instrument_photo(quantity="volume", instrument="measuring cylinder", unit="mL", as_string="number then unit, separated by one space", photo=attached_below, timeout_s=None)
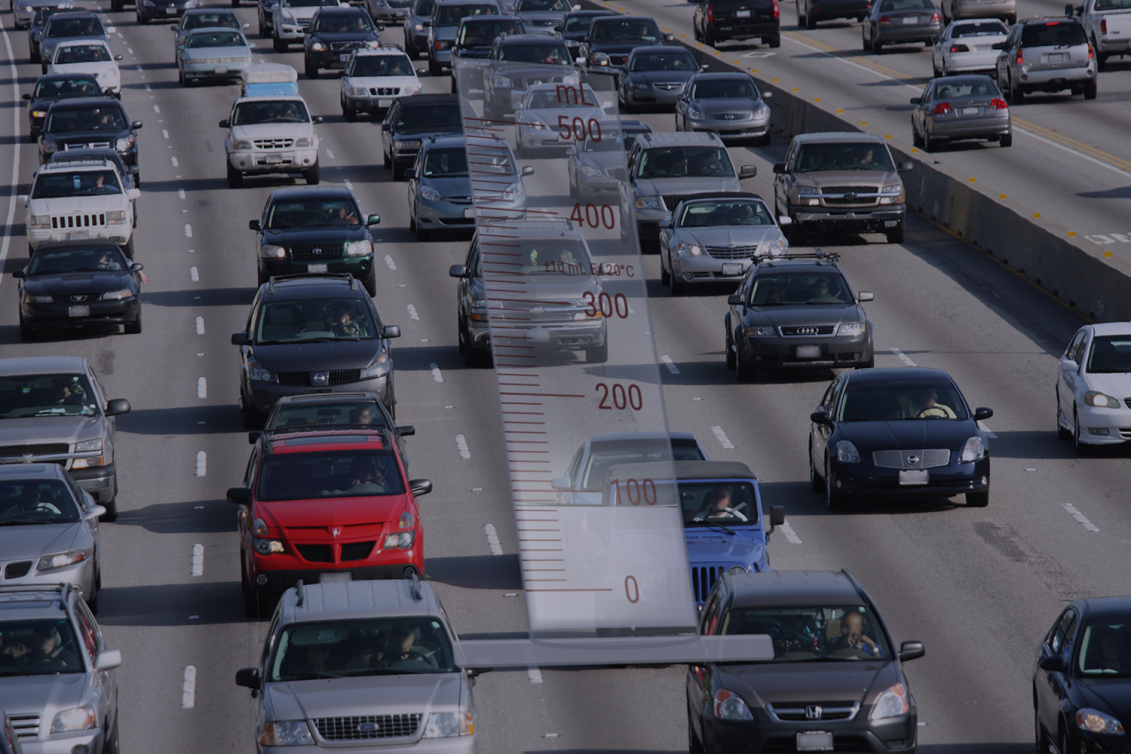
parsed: 85 mL
